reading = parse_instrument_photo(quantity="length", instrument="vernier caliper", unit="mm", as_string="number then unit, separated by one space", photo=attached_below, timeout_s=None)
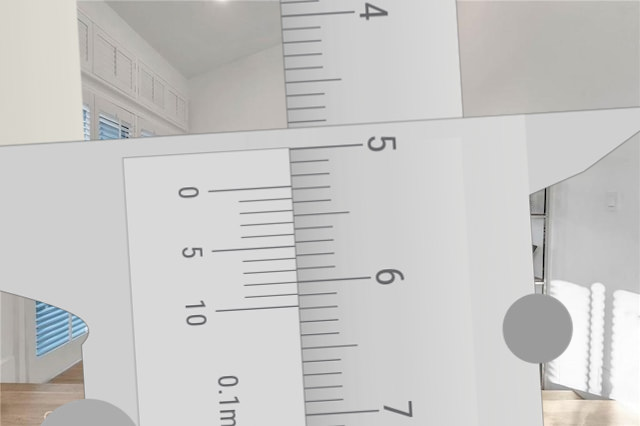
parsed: 52.8 mm
